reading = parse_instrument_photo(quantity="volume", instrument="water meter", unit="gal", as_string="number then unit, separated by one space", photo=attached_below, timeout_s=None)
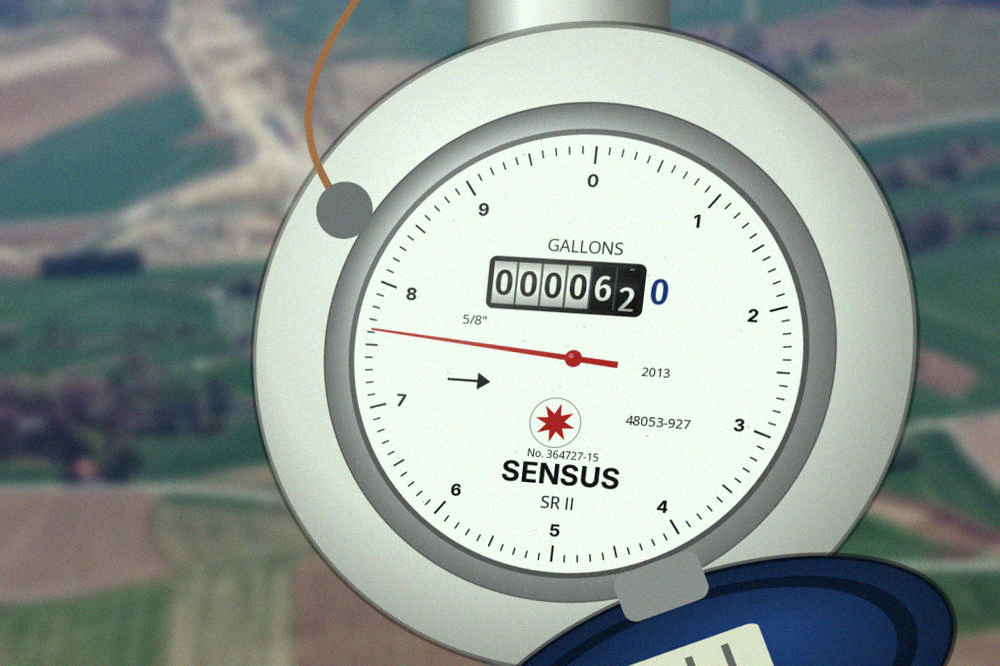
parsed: 617.6 gal
